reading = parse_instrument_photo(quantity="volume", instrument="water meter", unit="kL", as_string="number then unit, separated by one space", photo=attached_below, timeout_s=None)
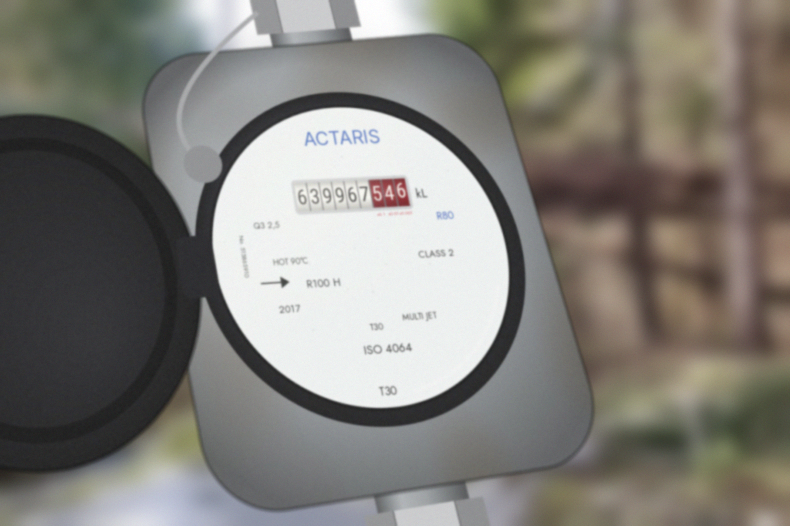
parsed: 639967.546 kL
